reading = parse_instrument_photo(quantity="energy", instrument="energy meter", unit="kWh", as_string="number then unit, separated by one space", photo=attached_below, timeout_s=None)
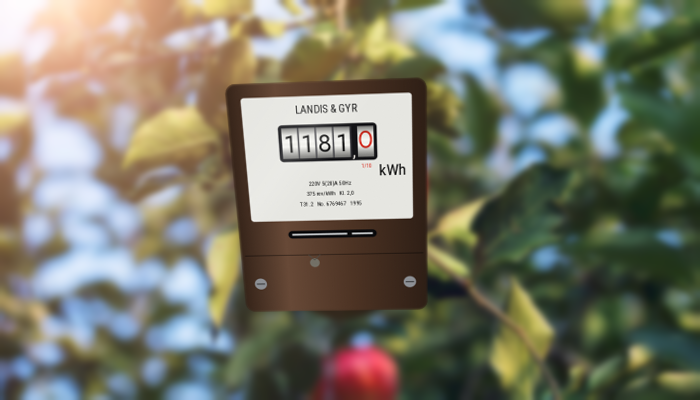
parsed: 1181.0 kWh
